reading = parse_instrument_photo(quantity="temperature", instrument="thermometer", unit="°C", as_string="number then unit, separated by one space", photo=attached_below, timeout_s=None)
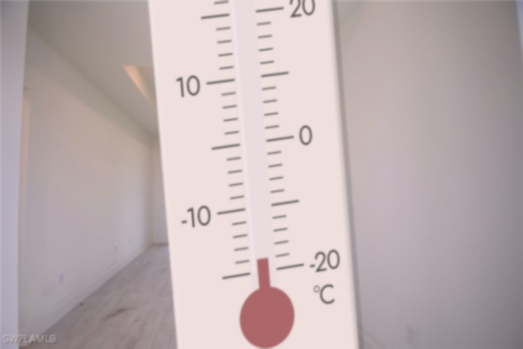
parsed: -18 °C
